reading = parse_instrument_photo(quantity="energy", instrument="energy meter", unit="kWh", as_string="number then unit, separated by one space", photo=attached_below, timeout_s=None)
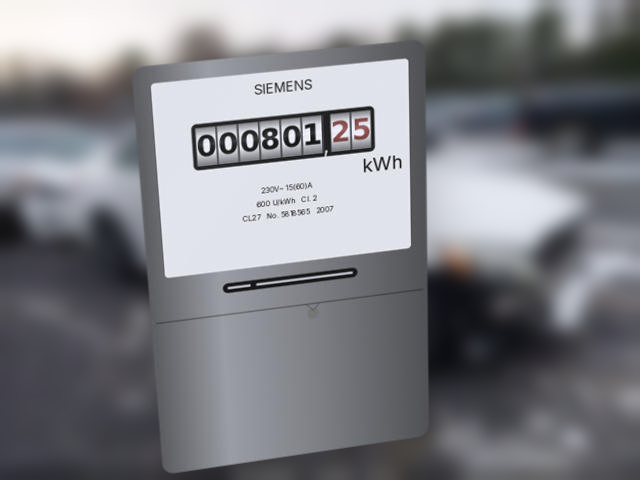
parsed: 801.25 kWh
